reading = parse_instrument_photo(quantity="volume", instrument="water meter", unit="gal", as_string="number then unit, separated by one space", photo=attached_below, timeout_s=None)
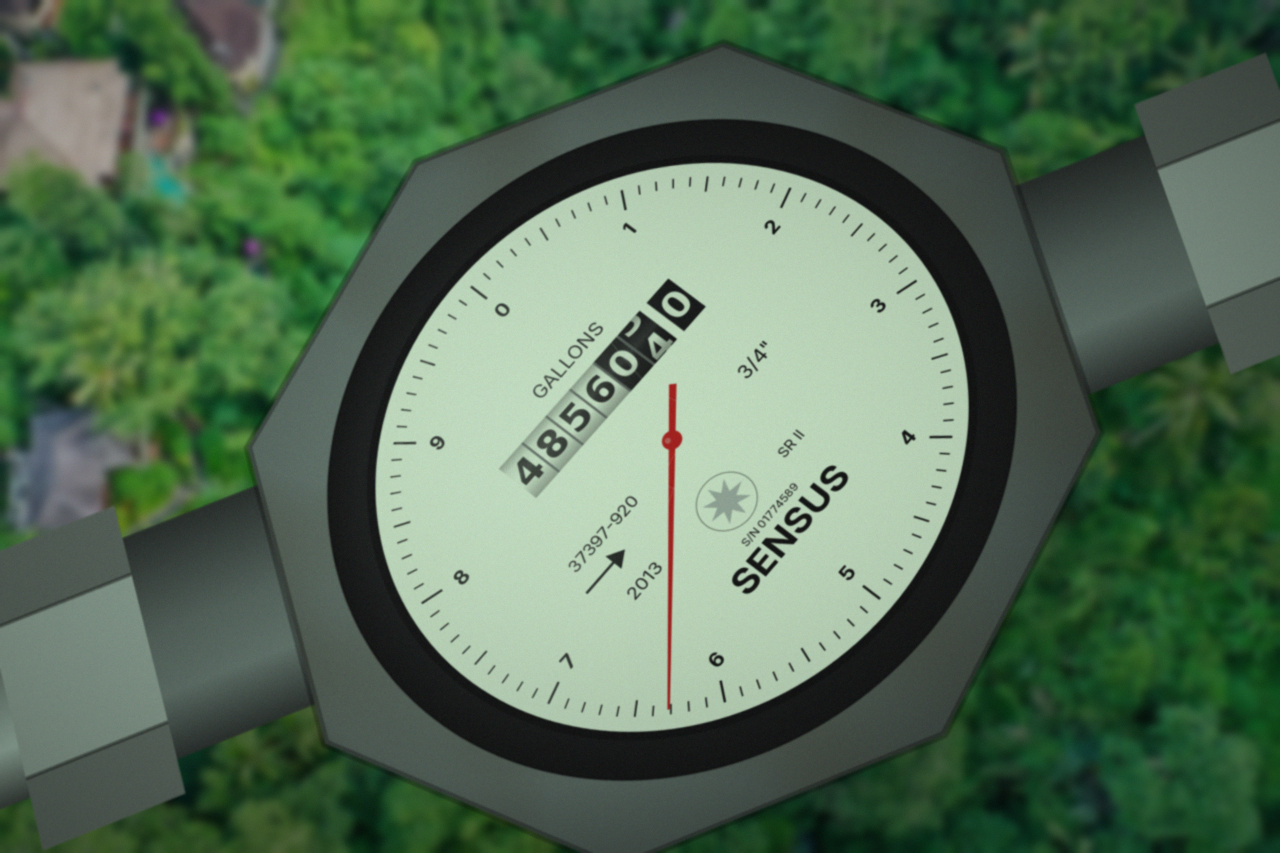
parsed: 4856036.3 gal
